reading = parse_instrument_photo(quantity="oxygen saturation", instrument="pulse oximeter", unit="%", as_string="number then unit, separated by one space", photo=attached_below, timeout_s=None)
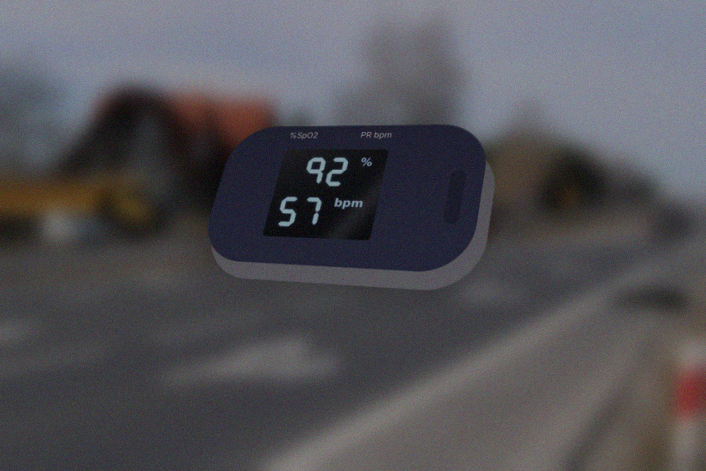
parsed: 92 %
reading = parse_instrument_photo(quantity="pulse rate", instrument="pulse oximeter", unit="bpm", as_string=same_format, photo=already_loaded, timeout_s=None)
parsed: 57 bpm
